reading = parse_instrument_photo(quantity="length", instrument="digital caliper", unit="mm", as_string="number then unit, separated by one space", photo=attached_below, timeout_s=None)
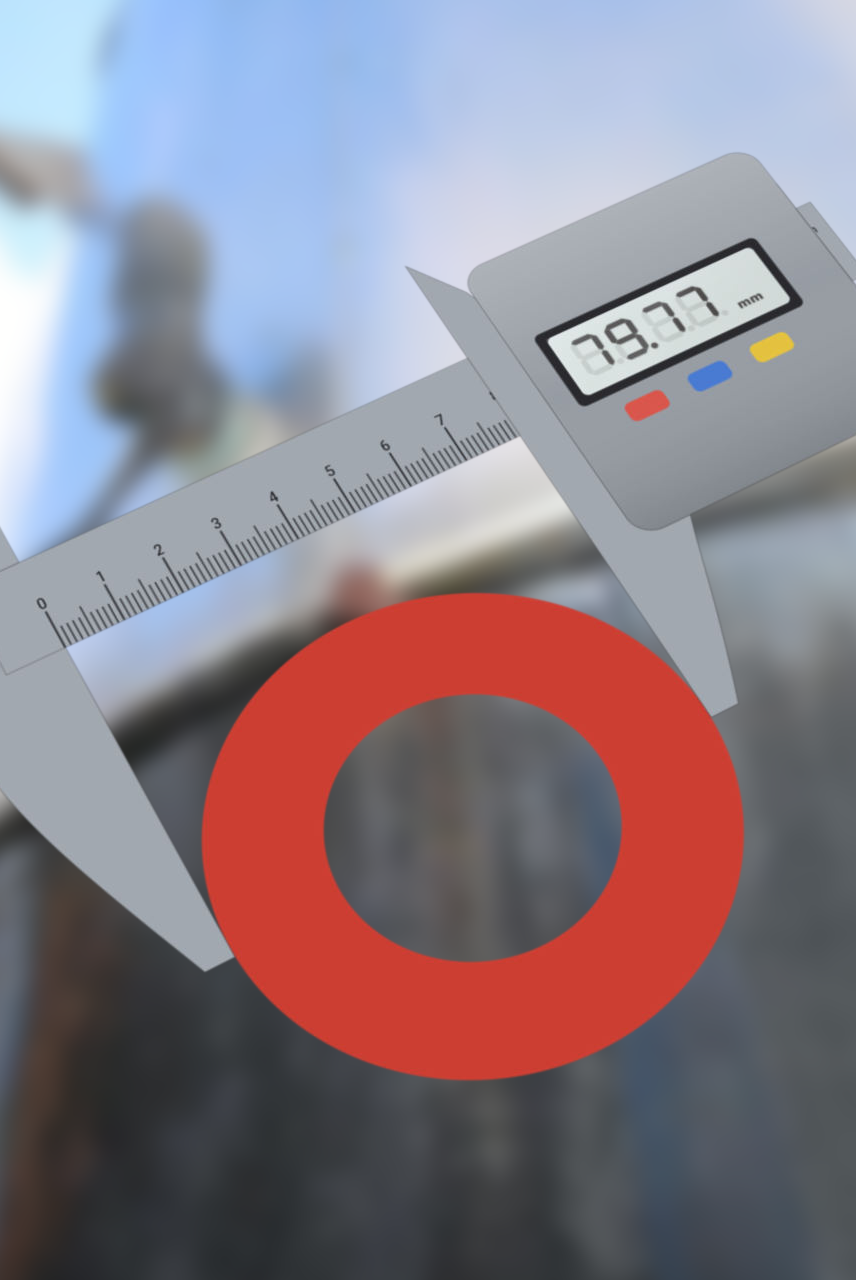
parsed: 79.77 mm
